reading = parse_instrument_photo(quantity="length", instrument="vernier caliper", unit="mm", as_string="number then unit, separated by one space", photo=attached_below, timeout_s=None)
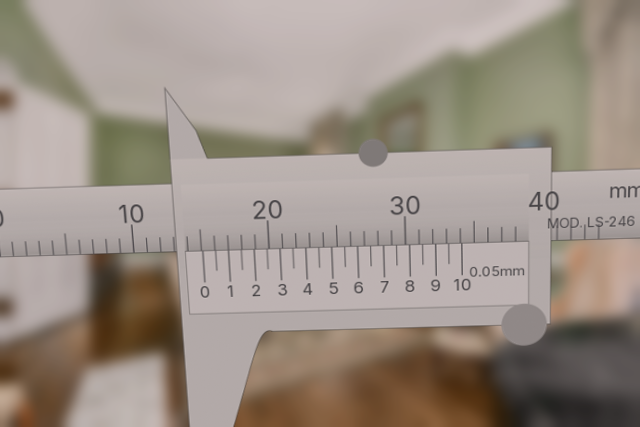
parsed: 15.1 mm
